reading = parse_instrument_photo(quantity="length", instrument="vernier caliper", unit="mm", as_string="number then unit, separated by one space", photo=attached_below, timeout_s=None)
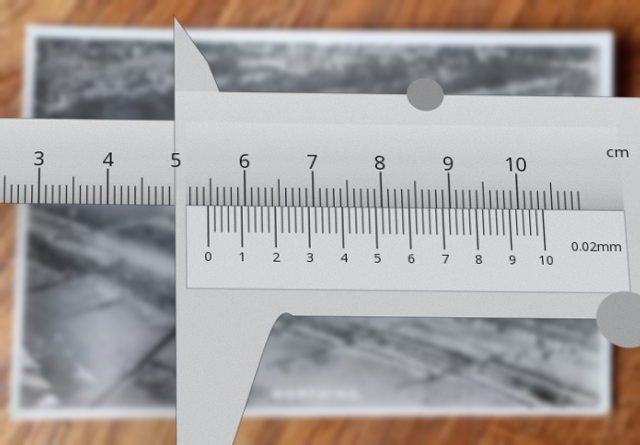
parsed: 54.6 mm
